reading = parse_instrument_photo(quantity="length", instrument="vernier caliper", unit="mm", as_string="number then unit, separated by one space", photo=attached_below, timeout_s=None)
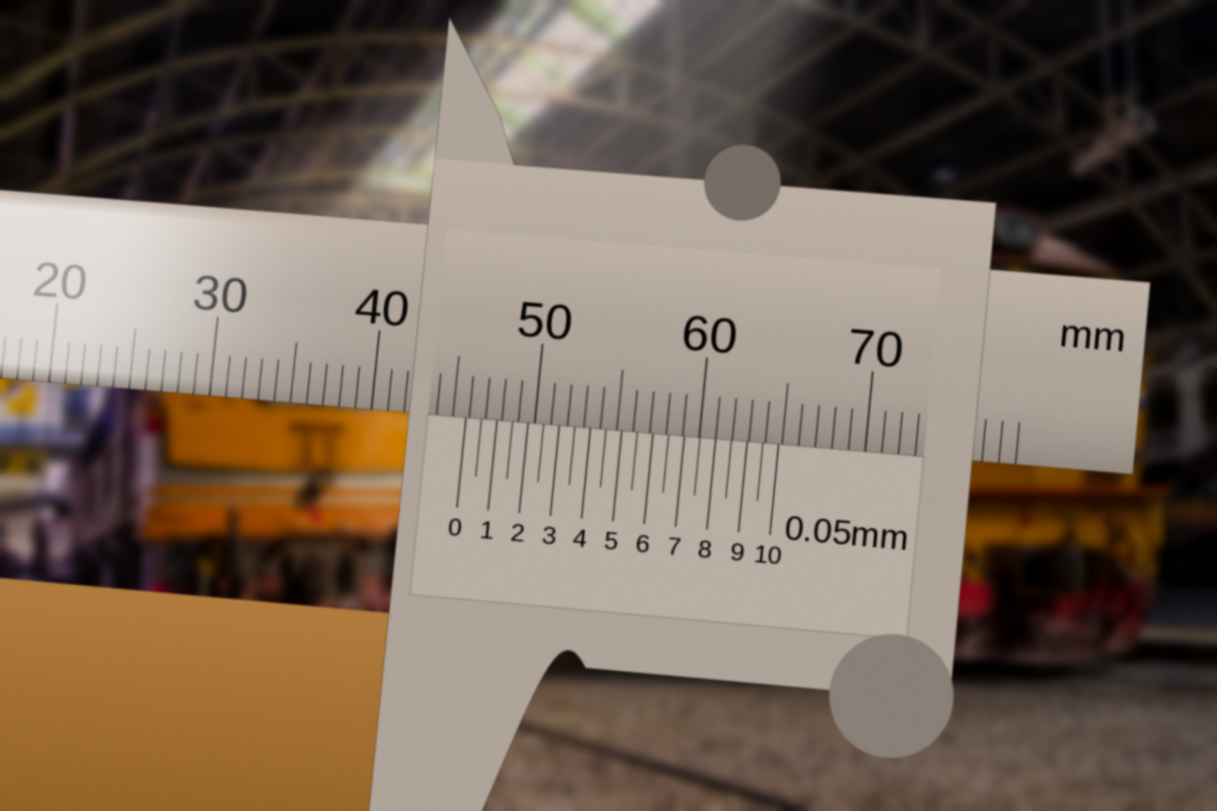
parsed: 45.8 mm
